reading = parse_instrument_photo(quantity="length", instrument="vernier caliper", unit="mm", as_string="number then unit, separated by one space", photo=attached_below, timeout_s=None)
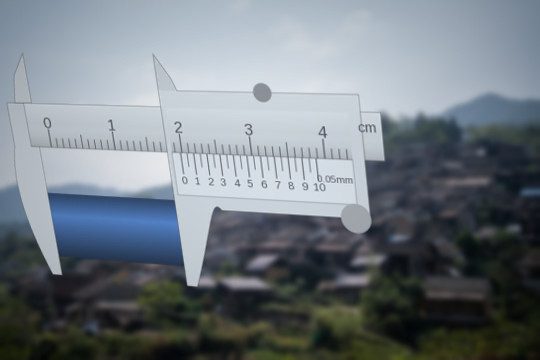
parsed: 19.8 mm
